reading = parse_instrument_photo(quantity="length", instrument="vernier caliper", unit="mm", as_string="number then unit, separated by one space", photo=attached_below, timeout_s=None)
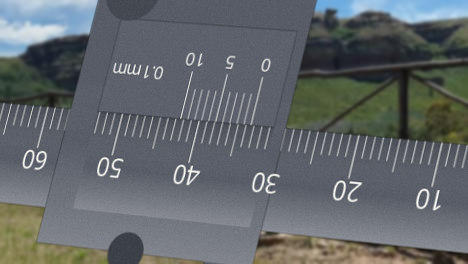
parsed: 33.4 mm
